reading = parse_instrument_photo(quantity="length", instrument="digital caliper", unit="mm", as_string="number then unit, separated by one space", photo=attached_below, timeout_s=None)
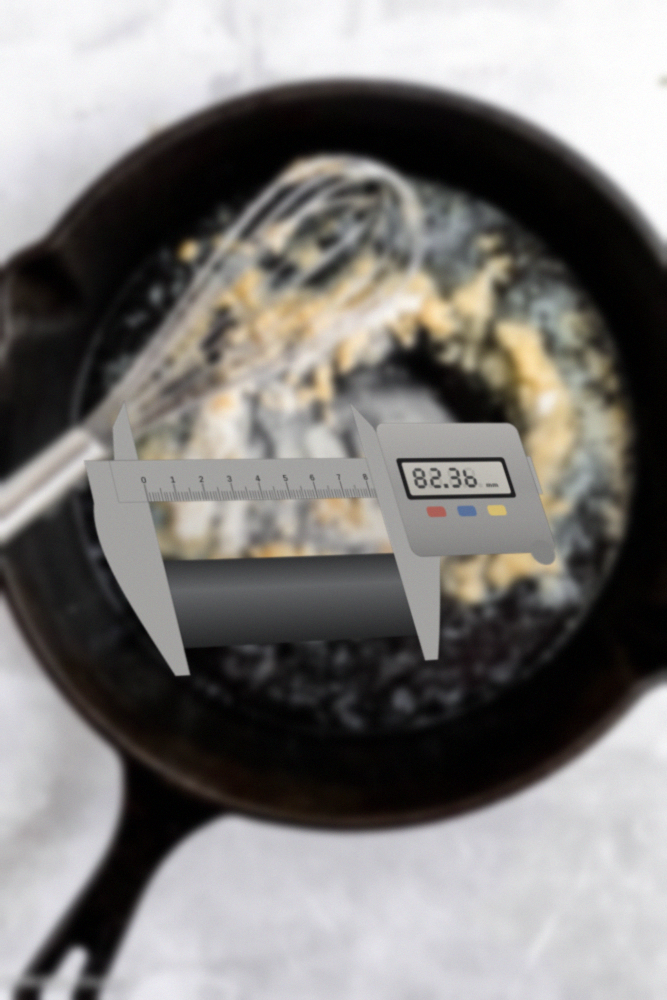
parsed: 82.36 mm
